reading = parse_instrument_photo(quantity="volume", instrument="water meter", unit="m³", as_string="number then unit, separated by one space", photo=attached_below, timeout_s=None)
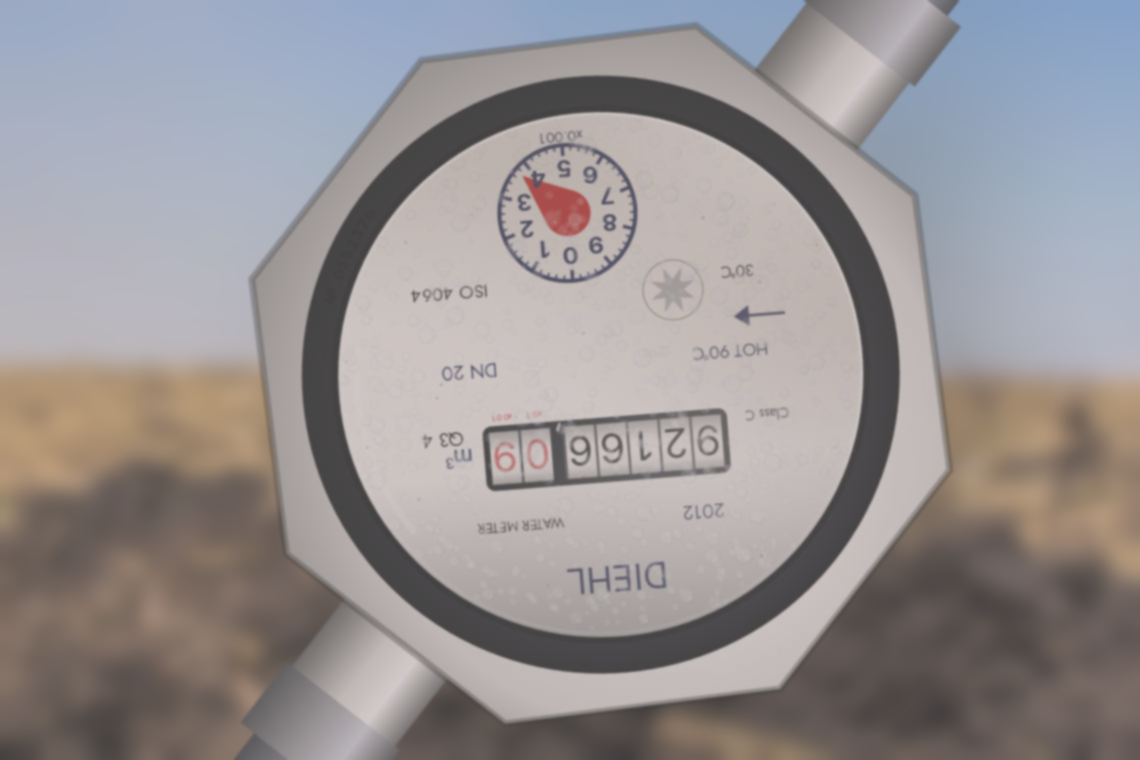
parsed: 92166.093 m³
